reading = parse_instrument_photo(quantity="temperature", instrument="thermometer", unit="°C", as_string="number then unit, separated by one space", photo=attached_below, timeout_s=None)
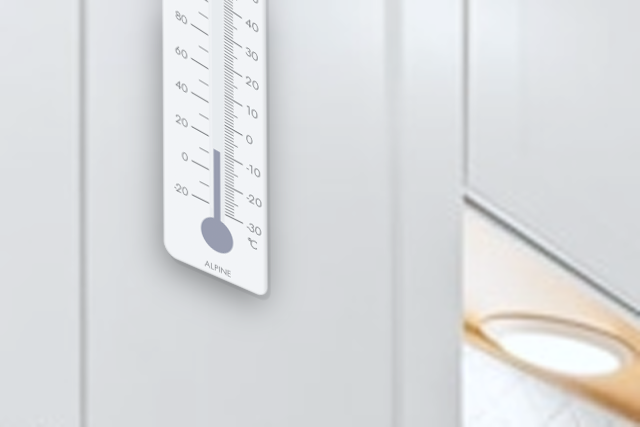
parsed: -10 °C
